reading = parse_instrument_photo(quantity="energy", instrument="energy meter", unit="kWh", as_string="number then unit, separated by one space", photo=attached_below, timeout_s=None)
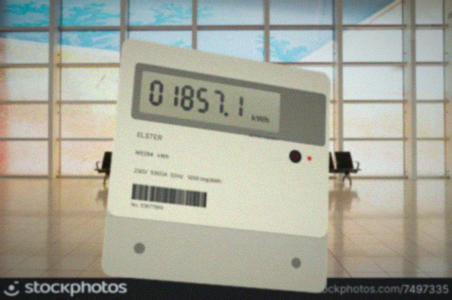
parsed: 1857.1 kWh
